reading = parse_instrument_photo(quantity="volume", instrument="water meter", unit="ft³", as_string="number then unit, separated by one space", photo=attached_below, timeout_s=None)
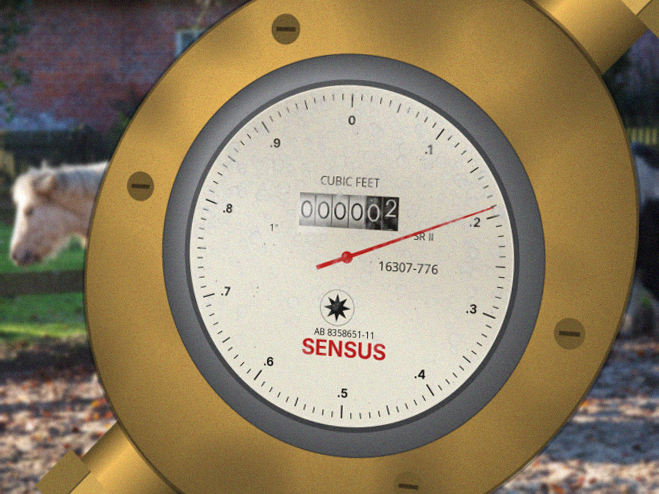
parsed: 2.19 ft³
